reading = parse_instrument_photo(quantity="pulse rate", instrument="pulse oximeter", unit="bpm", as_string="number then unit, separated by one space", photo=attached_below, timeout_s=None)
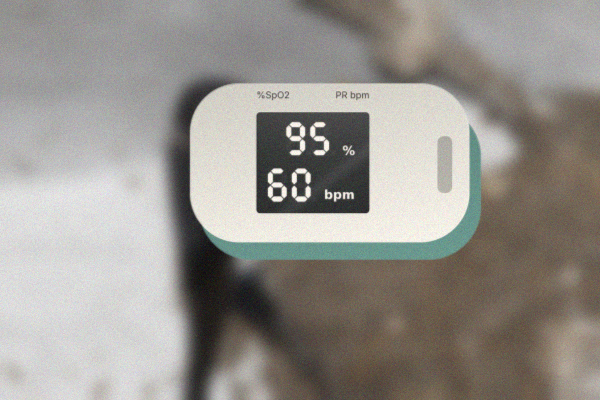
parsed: 60 bpm
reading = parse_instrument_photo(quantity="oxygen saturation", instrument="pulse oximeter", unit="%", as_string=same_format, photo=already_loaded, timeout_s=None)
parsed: 95 %
